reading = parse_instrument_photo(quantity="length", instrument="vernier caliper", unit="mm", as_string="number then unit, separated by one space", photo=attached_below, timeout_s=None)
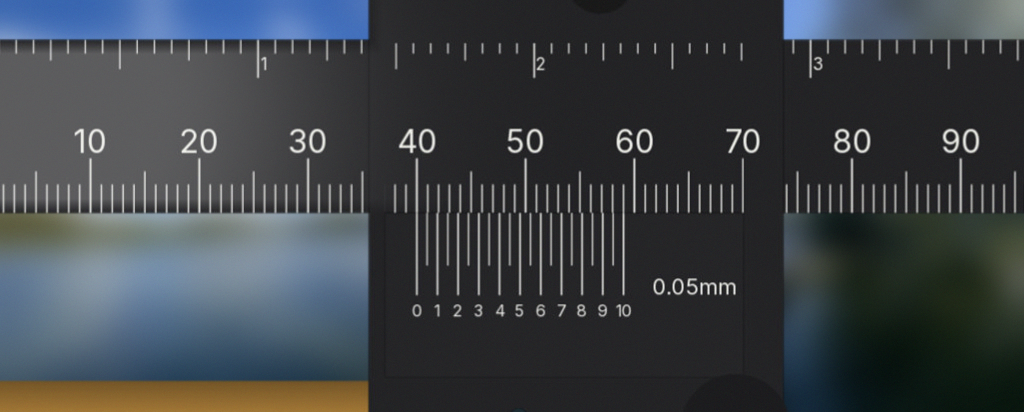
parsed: 40.0 mm
